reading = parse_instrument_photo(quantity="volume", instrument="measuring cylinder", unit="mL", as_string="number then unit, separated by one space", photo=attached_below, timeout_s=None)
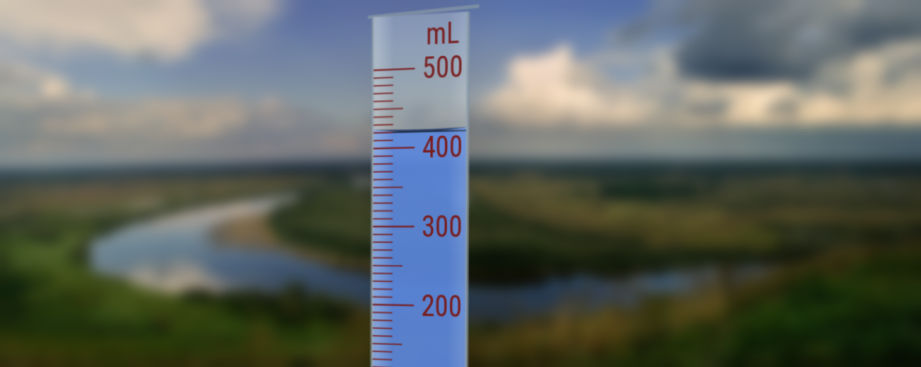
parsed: 420 mL
